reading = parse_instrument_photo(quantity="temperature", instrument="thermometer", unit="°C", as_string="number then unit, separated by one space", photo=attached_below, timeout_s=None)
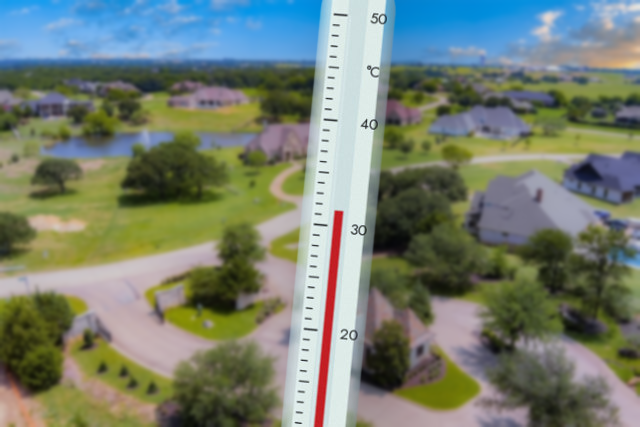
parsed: 31.5 °C
